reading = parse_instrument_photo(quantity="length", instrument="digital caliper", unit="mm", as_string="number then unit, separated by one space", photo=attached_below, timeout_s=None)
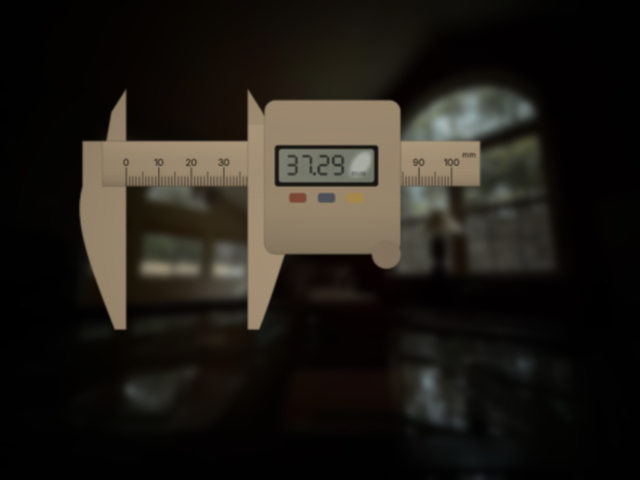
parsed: 37.29 mm
